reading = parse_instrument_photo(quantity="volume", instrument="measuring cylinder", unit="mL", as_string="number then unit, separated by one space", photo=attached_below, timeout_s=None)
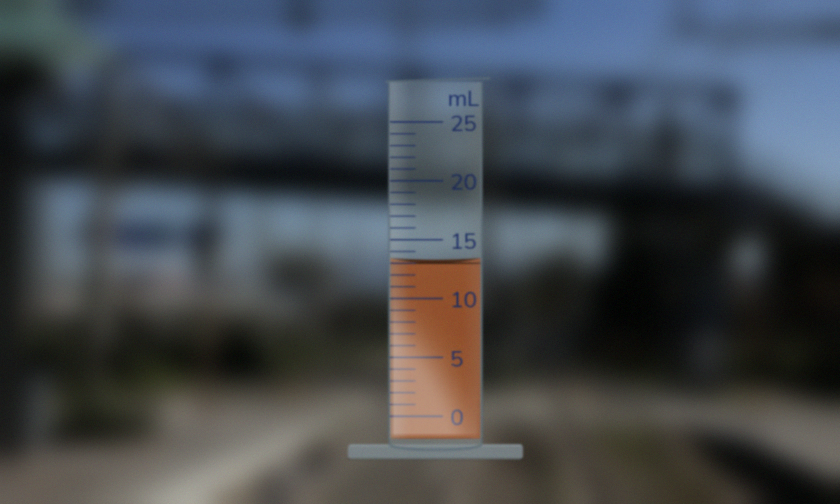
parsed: 13 mL
